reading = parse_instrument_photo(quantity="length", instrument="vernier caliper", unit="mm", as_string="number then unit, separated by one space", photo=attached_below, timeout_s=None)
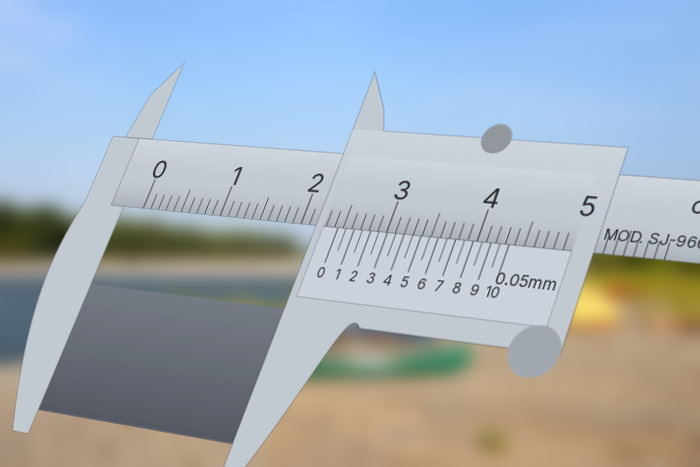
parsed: 24.4 mm
